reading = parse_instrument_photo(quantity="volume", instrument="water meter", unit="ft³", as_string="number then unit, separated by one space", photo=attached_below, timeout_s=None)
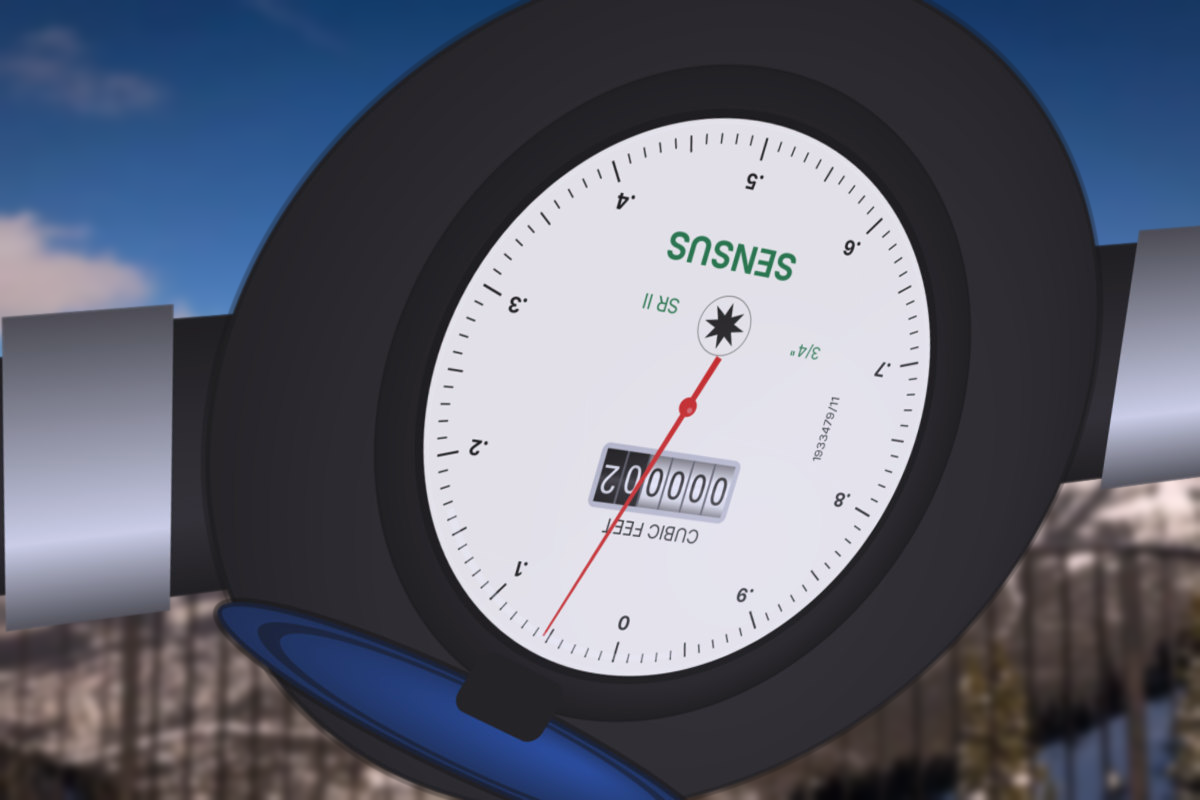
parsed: 2.05 ft³
